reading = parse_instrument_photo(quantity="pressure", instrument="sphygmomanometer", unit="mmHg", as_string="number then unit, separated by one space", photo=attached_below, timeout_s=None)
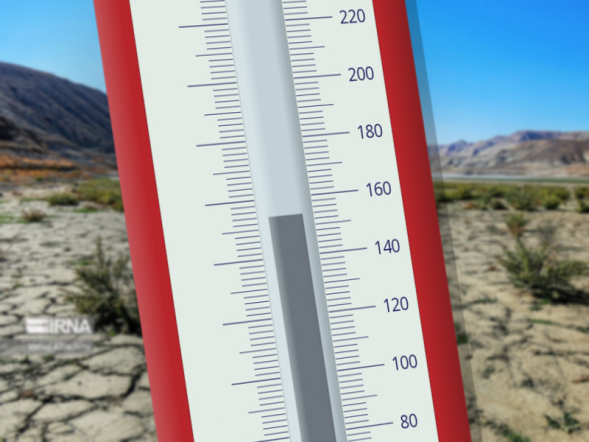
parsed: 154 mmHg
